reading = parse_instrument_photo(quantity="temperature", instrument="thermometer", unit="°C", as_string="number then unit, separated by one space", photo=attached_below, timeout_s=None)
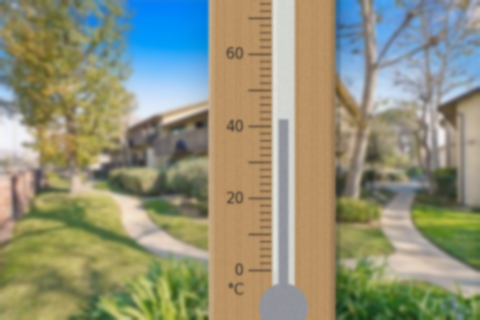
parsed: 42 °C
